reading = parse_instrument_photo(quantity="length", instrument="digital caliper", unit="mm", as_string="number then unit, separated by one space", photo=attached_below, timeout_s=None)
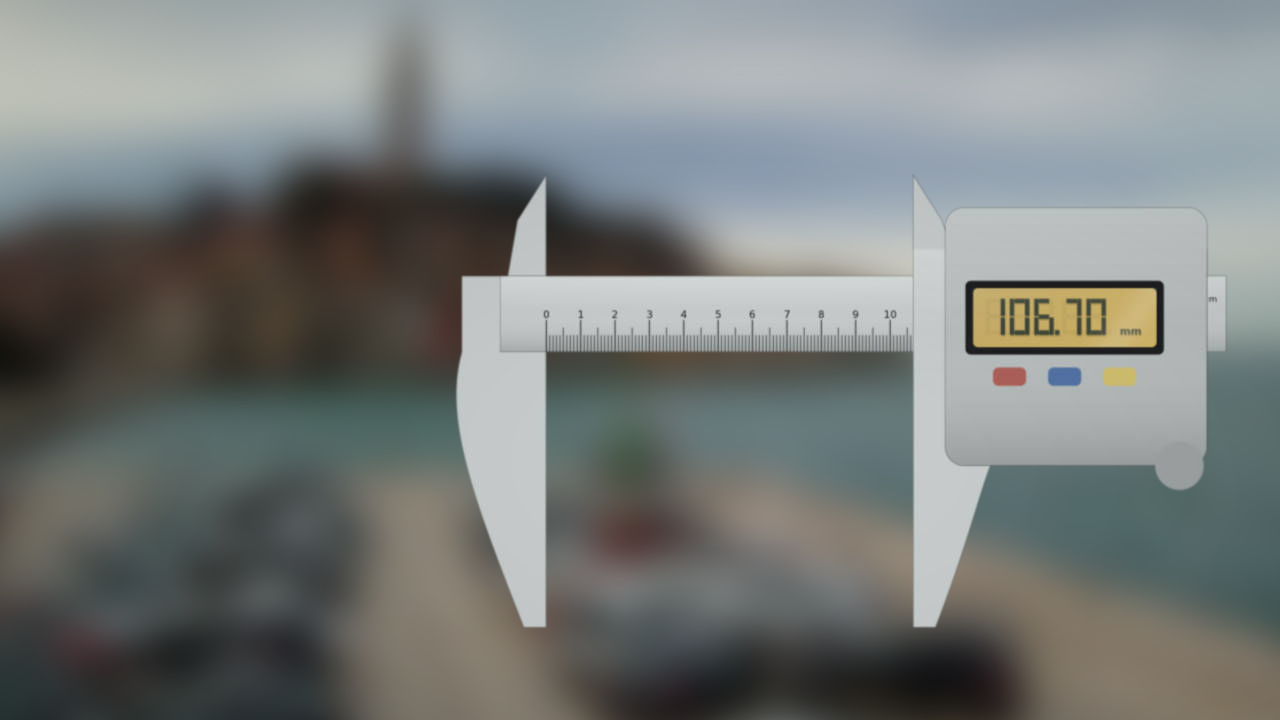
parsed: 106.70 mm
